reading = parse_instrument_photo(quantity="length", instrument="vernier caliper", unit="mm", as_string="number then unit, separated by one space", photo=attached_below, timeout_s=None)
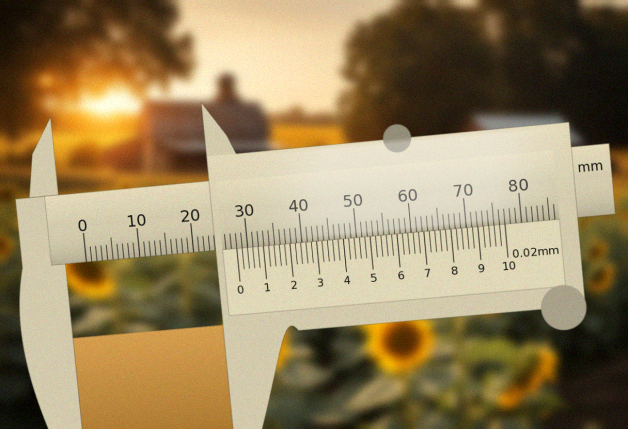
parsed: 28.0 mm
